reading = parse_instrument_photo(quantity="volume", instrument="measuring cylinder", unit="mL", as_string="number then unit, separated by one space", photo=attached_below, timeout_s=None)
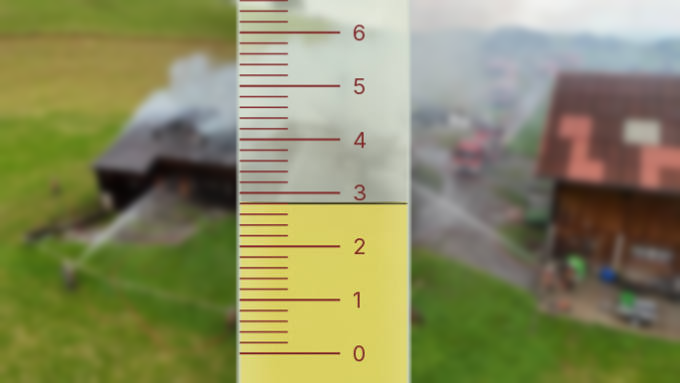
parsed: 2.8 mL
